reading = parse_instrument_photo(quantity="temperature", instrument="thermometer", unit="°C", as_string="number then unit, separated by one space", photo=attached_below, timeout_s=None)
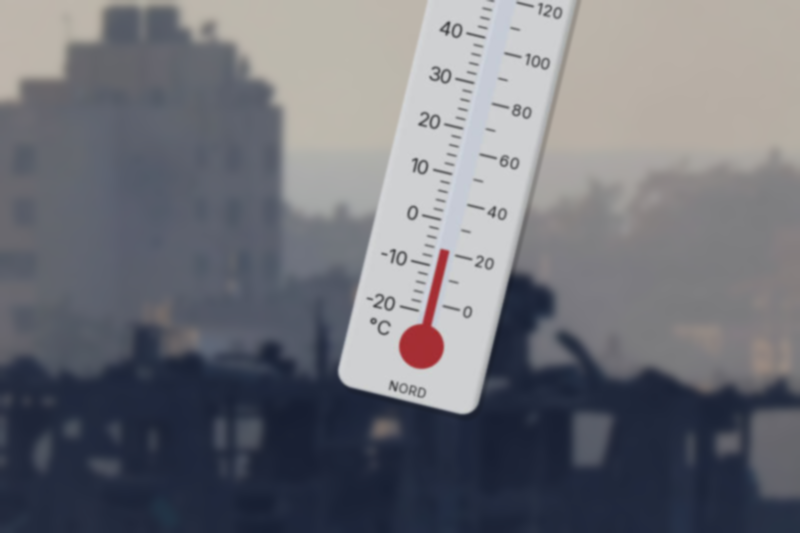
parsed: -6 °C
